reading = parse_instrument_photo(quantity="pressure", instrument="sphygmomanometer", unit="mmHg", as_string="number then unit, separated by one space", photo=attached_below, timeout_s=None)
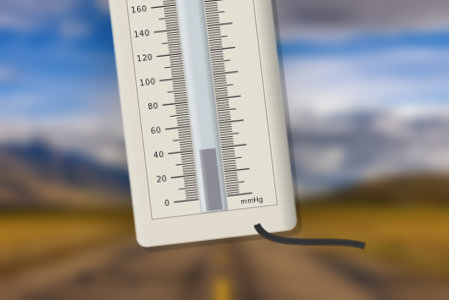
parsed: 40 mmHg
